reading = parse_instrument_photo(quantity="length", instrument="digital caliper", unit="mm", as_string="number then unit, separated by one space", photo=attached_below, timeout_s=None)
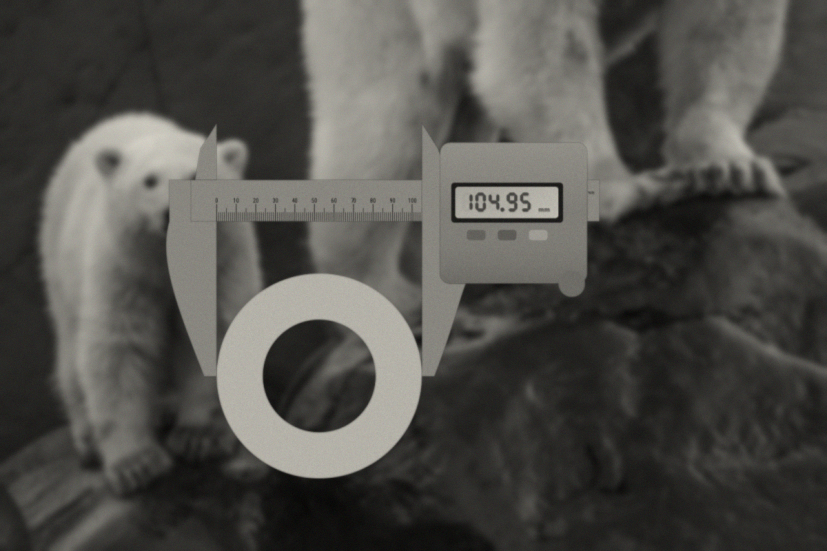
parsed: 104.95 mm
